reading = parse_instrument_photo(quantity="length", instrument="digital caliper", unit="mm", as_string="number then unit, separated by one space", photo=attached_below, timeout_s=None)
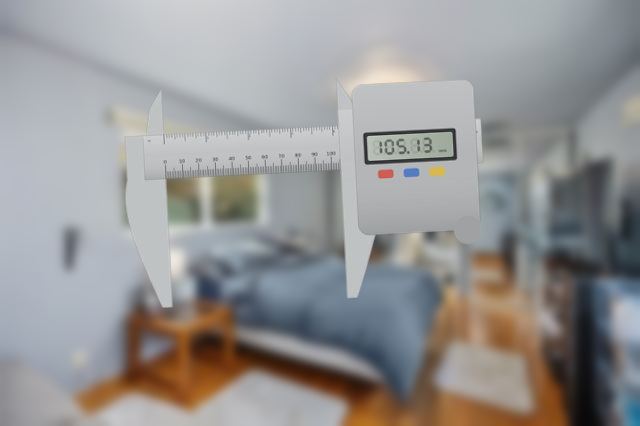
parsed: 105.13 mm
